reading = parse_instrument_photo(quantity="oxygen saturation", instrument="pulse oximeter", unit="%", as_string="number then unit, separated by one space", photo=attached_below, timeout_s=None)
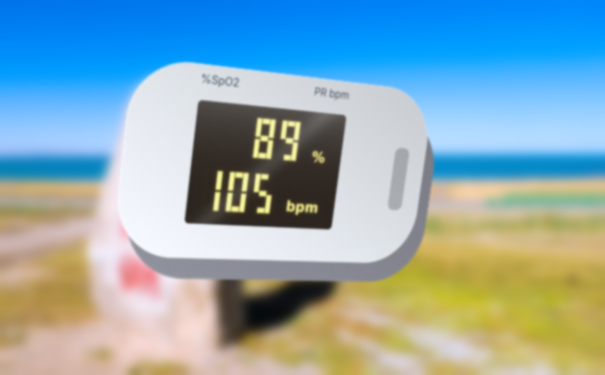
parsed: 89 %
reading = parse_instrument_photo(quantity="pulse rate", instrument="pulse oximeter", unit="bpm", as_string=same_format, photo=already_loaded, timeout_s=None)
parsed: 105 bpm
